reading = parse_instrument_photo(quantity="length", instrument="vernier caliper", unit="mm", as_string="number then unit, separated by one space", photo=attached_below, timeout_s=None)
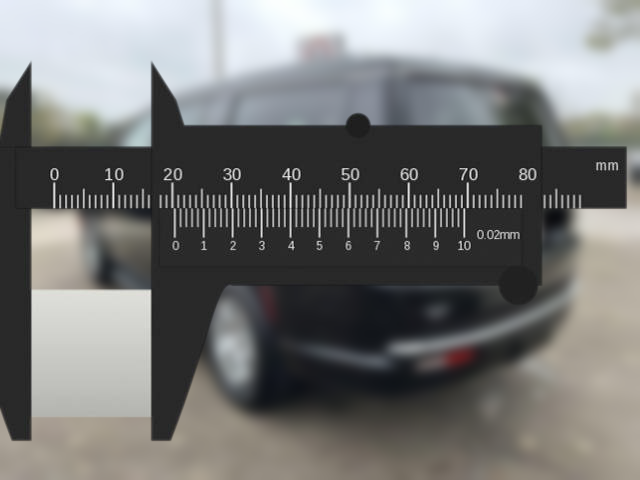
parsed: 20.4 mm
